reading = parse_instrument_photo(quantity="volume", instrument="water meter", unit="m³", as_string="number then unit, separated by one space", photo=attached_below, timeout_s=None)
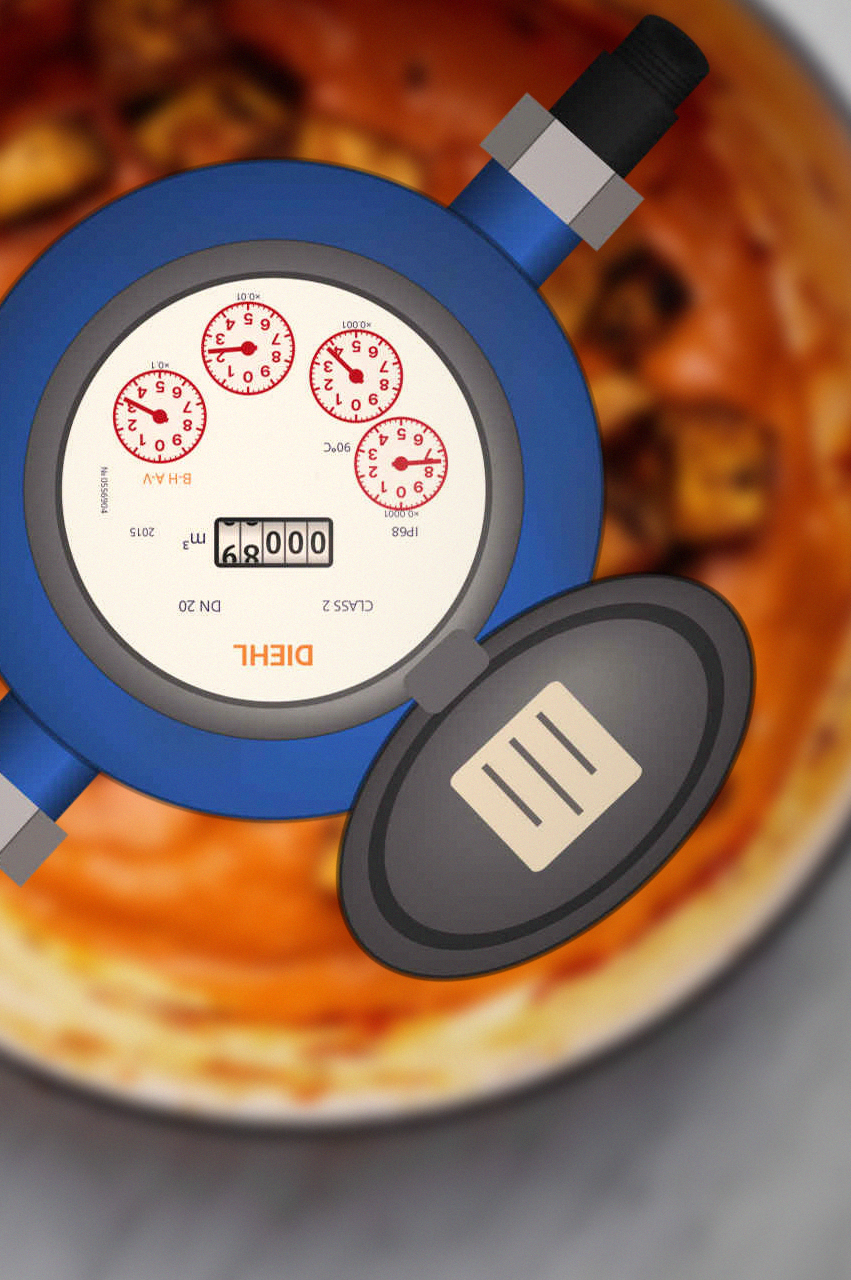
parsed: 89.3237 m³
